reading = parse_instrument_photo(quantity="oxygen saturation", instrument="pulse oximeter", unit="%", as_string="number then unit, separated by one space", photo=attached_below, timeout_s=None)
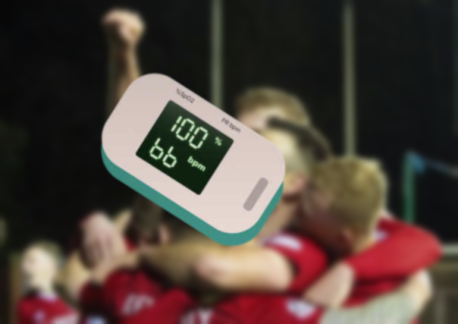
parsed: 100 %
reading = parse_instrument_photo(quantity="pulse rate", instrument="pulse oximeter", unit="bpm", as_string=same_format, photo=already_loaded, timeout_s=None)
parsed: 66 bpm
